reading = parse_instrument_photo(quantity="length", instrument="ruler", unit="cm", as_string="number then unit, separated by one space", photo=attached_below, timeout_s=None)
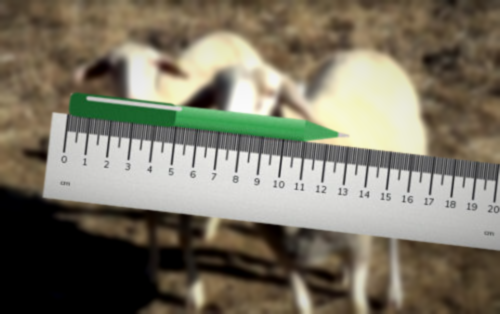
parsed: 13 cm
